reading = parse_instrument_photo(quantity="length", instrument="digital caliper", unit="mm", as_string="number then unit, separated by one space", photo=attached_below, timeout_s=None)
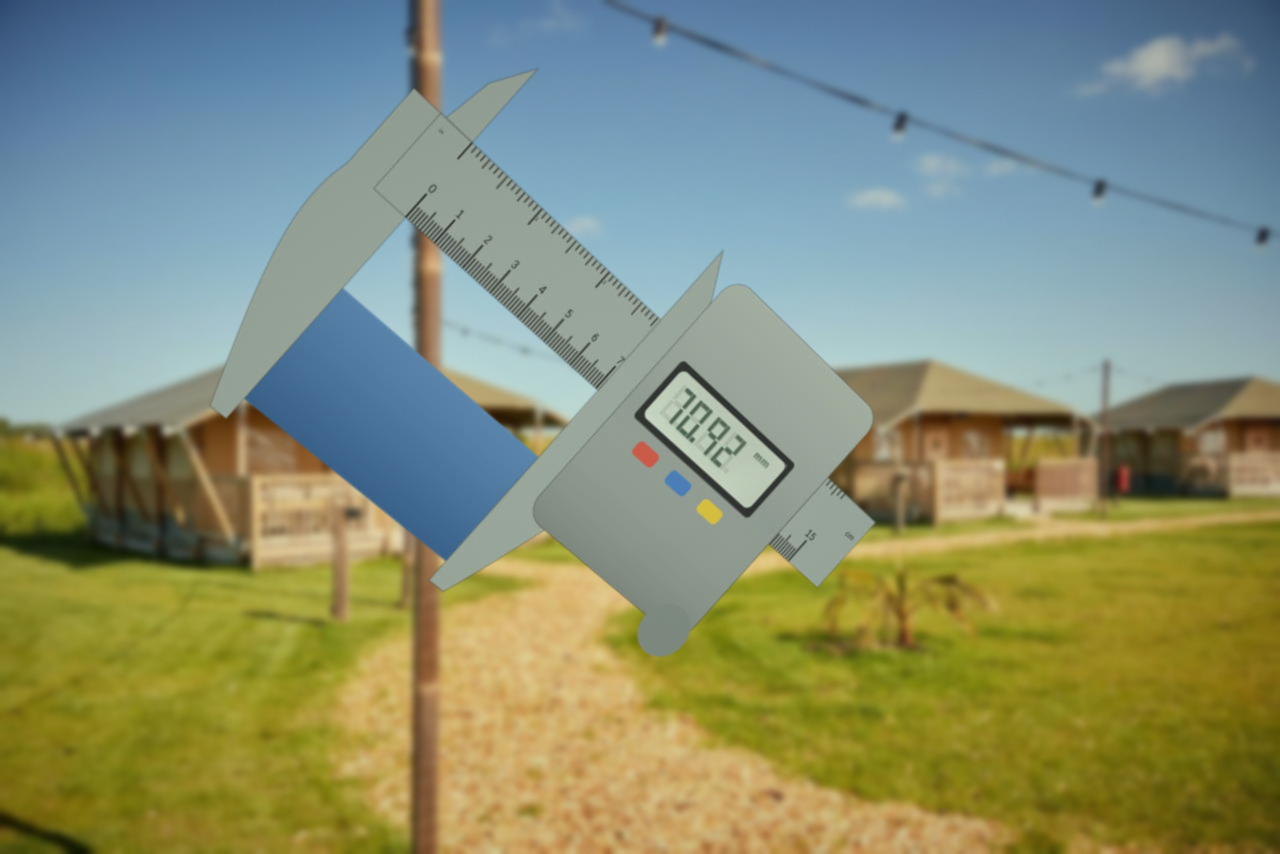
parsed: 70.92 mm
